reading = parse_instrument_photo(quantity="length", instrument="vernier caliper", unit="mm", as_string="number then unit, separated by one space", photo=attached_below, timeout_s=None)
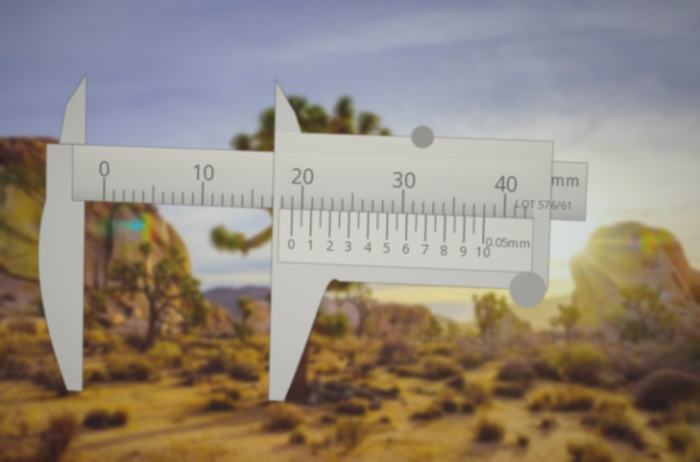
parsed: 19.0 mm
